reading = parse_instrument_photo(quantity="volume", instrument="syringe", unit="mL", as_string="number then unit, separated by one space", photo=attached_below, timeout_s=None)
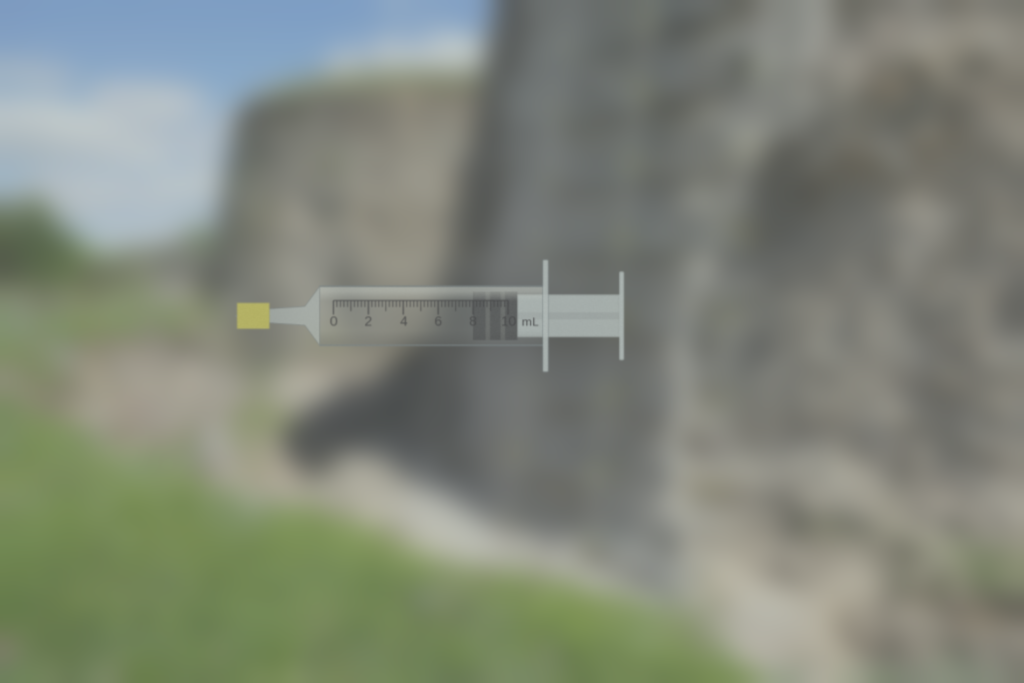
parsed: 8 mL
